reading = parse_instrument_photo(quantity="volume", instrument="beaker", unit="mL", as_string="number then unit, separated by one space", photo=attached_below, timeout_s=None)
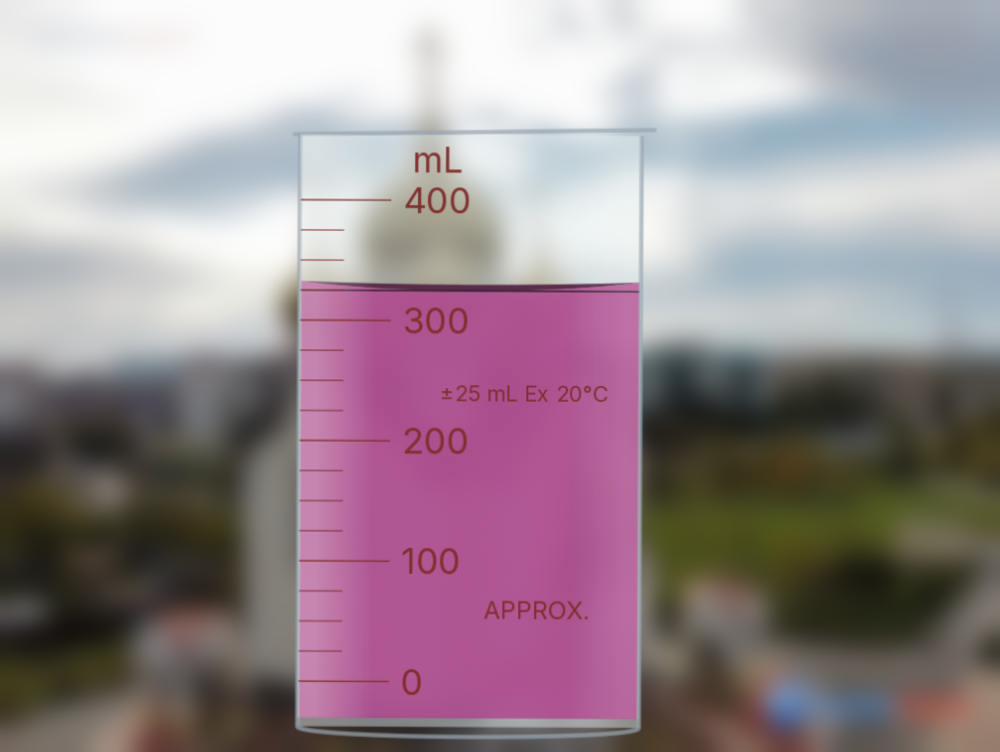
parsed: 325 mL
